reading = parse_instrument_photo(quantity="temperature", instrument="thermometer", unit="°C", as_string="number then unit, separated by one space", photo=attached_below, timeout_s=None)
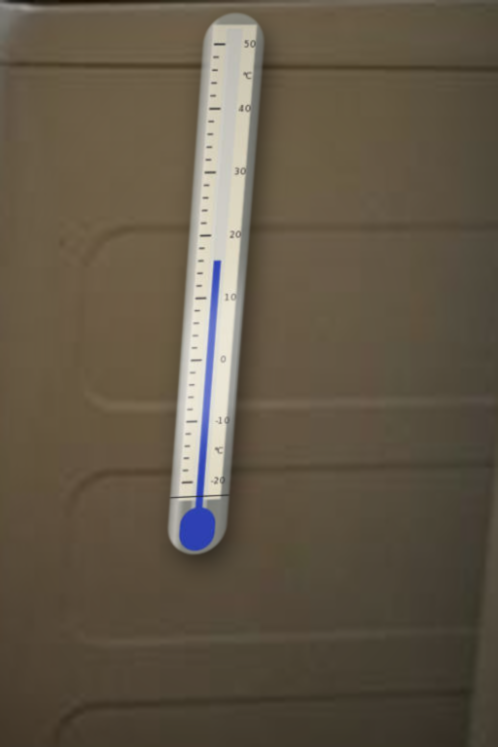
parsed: 16 °C
